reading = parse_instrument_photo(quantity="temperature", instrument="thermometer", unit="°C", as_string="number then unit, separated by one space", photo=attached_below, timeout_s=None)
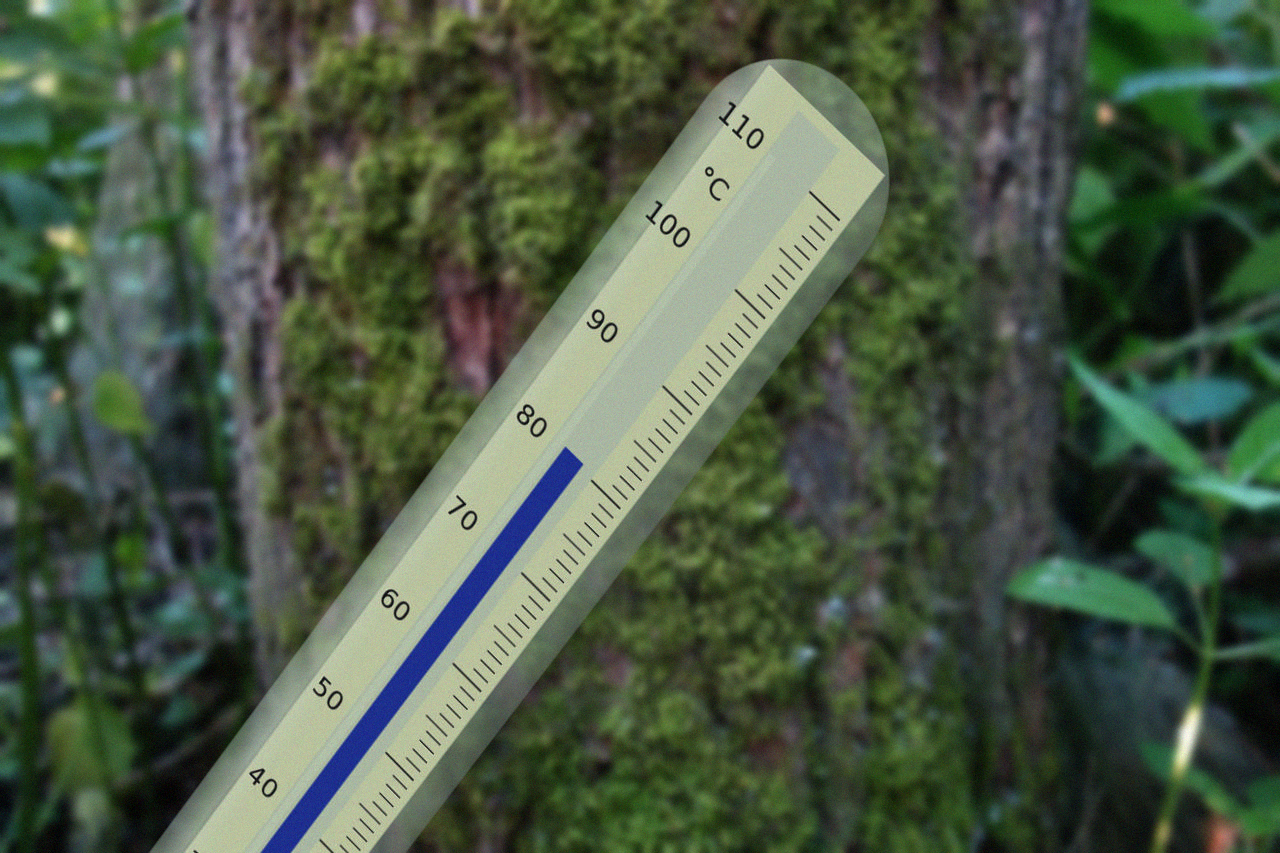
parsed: 80.5 °C
